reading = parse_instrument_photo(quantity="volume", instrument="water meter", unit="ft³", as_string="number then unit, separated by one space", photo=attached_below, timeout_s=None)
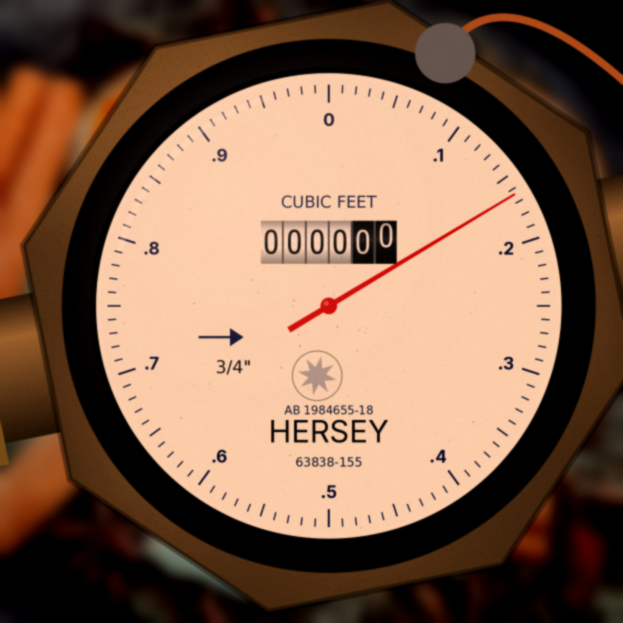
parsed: 0.16 ft³
